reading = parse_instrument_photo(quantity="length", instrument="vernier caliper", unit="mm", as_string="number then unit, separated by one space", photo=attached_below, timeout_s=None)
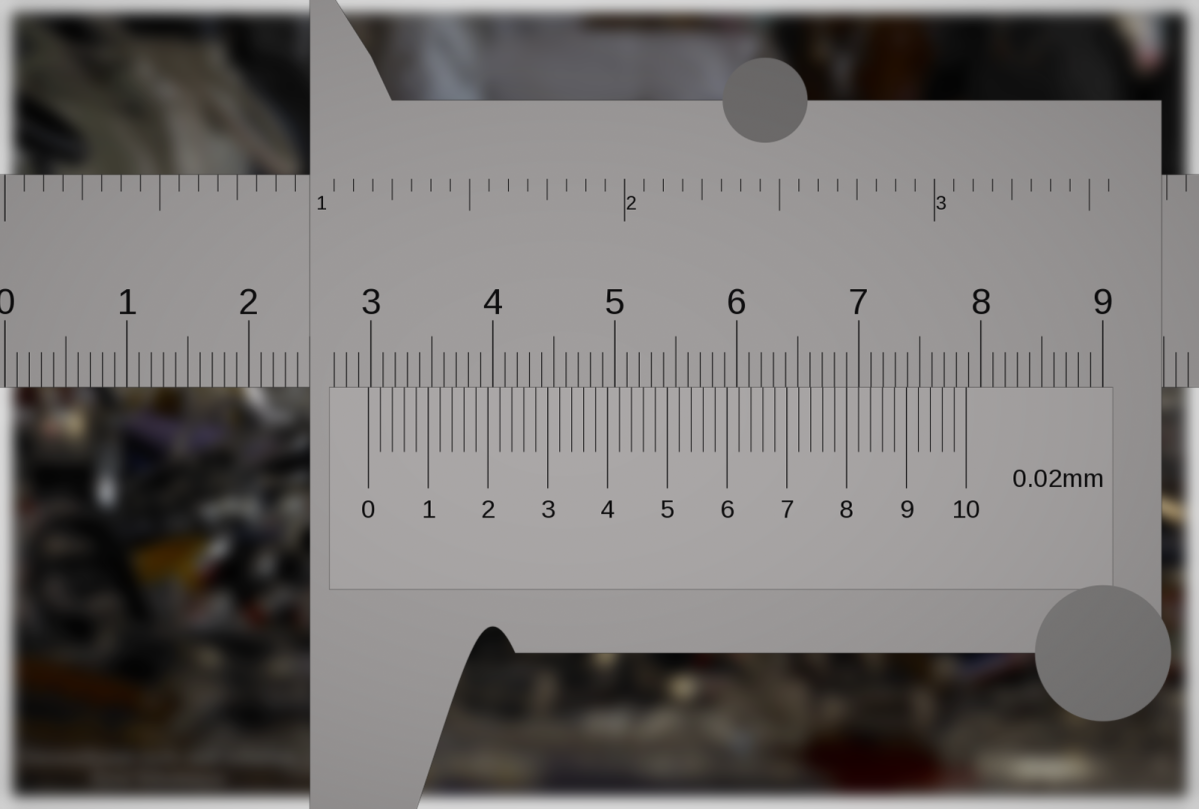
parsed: 29.8 mm
